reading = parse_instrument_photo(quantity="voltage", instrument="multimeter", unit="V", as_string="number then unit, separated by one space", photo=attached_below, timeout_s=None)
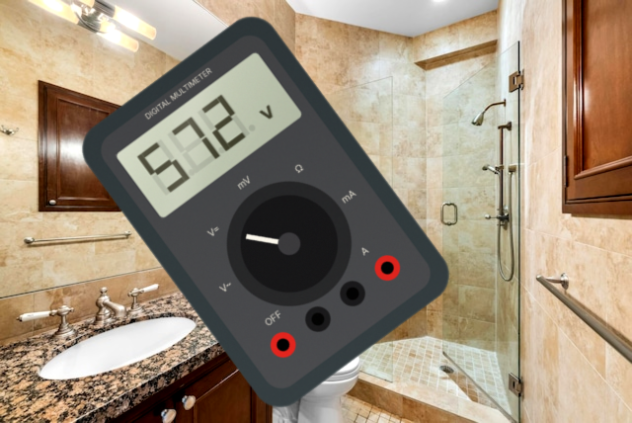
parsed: 572 V
